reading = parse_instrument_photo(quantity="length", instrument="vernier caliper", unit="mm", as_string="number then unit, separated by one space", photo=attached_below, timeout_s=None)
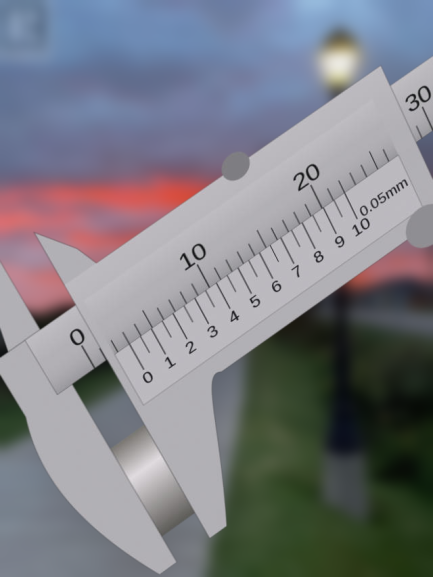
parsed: 3.0 mm
